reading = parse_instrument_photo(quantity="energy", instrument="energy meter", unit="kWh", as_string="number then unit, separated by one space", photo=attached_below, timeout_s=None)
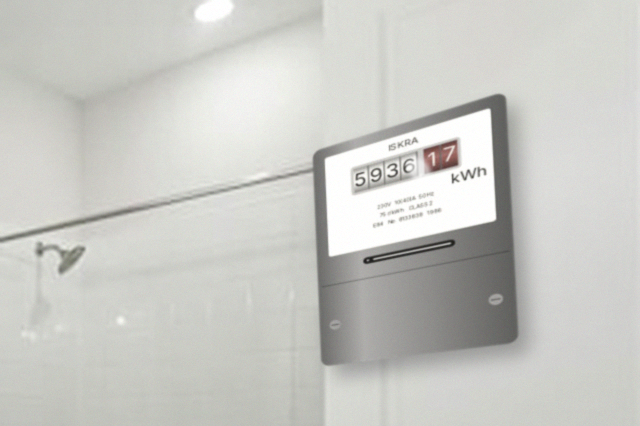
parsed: 5936.17 kWh
